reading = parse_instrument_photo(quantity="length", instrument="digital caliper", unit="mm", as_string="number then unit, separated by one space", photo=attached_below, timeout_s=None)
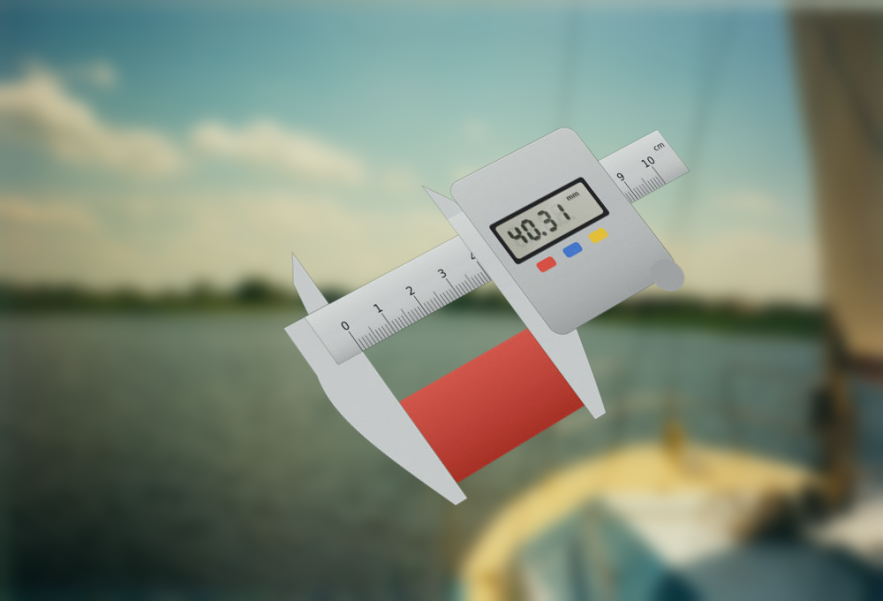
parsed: 40.31 mm
